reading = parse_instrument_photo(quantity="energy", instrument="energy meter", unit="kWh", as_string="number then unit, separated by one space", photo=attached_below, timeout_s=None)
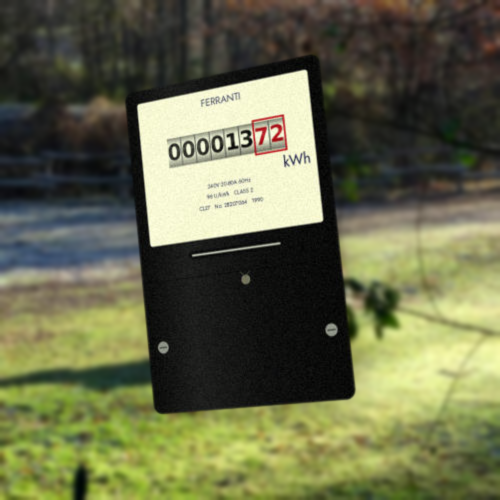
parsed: 13.72 kWh
